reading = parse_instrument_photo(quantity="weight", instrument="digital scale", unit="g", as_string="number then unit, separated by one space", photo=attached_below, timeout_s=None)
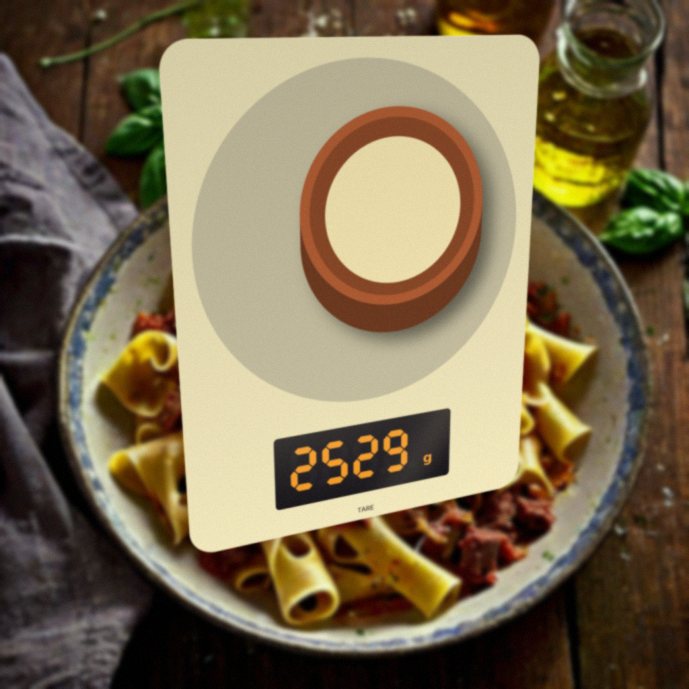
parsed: 2529 g
